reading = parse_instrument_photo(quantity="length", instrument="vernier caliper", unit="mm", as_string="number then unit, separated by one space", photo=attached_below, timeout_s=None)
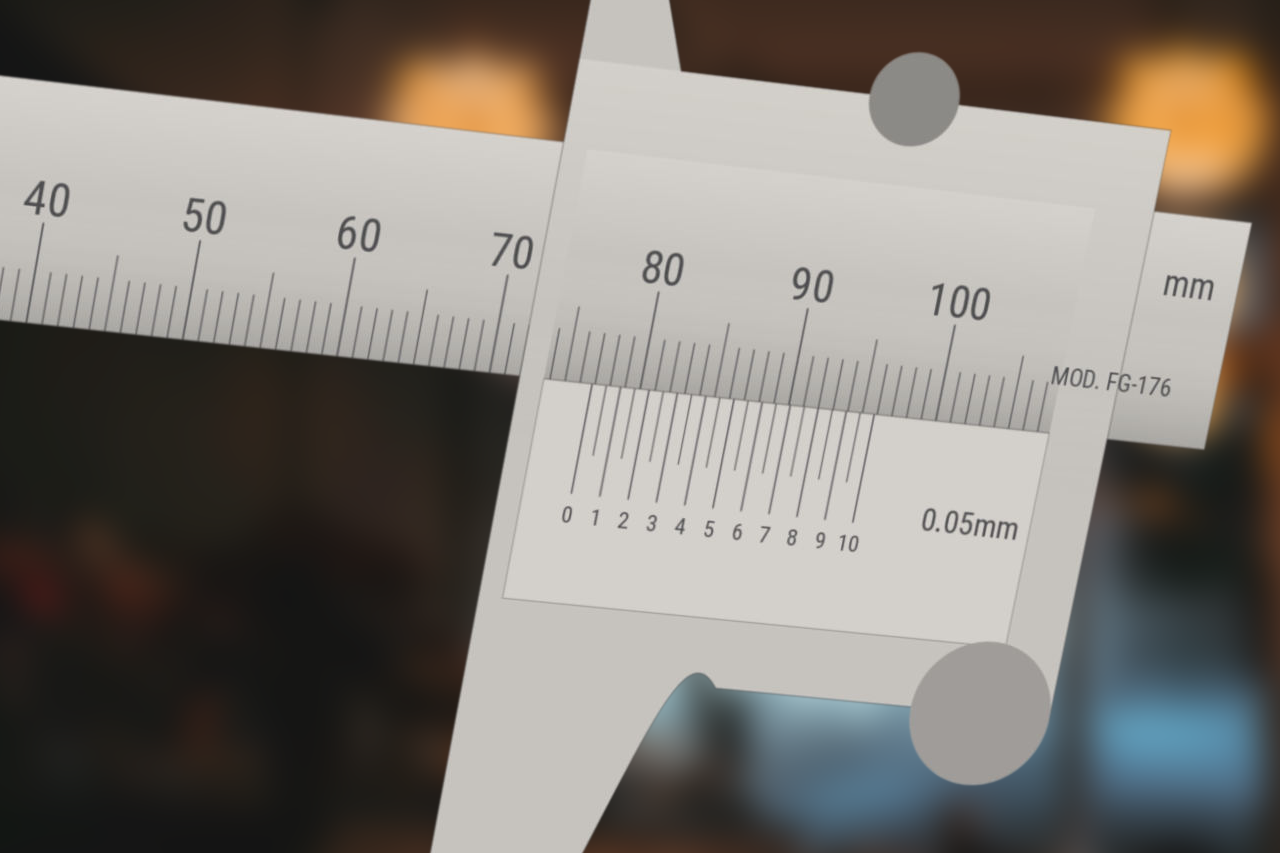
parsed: 76.8 mm
